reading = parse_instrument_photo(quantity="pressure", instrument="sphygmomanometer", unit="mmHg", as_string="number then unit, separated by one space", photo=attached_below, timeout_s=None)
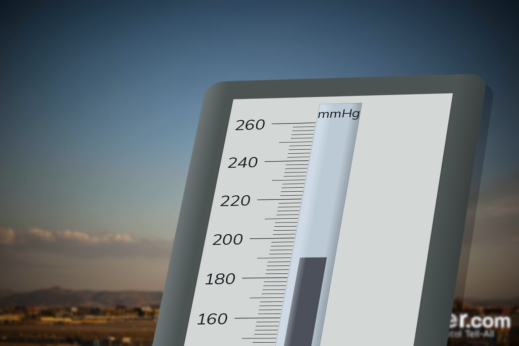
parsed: 190 mmHg
